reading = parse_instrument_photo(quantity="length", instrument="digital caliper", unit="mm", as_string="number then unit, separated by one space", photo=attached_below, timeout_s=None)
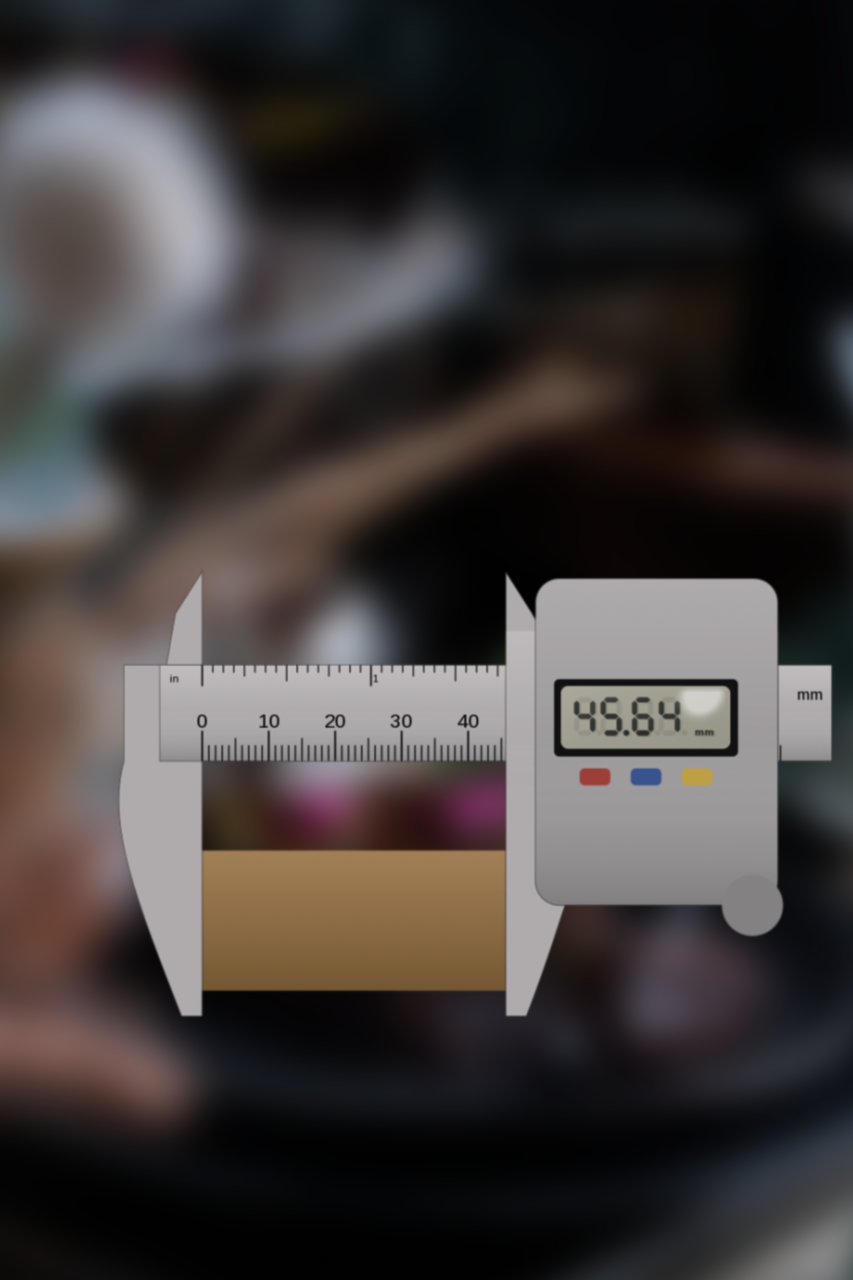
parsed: 45.64 mm
